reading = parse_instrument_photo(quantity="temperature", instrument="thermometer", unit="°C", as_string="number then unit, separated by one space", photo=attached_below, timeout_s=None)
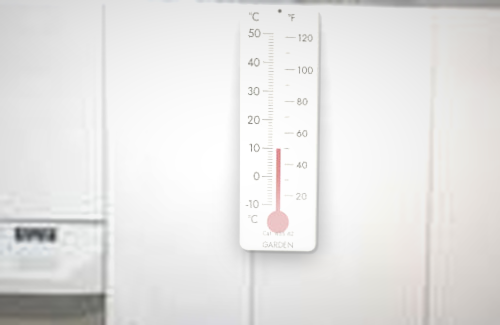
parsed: 10 °C
